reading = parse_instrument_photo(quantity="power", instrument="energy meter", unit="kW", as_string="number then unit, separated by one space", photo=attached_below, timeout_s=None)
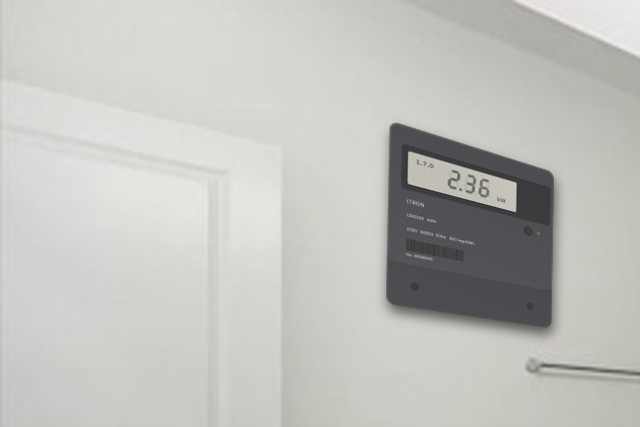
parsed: 2.36 kW
